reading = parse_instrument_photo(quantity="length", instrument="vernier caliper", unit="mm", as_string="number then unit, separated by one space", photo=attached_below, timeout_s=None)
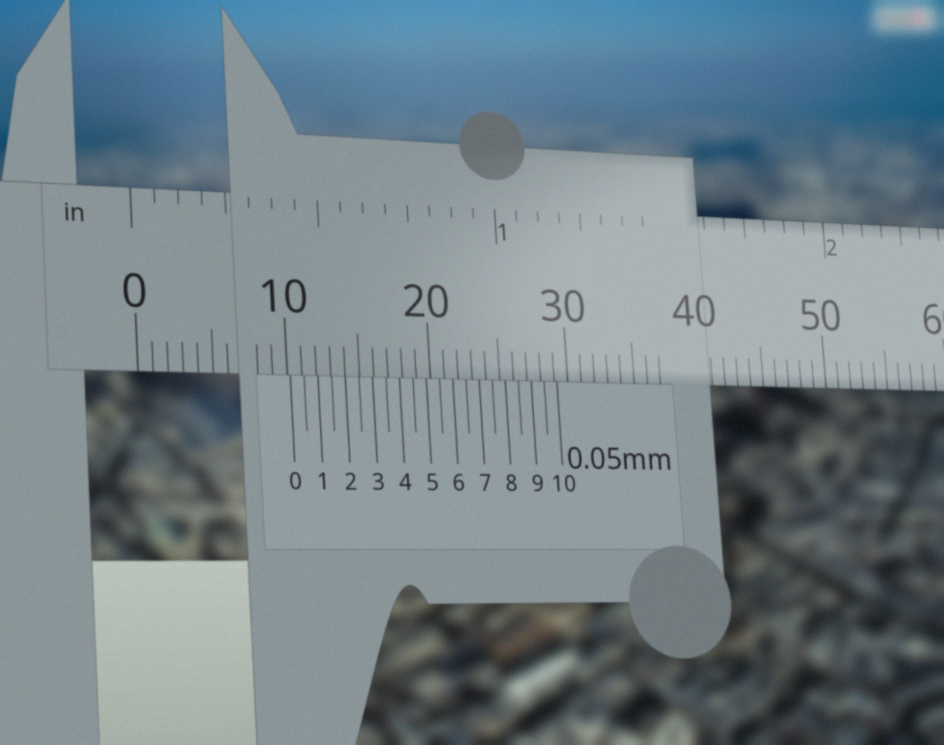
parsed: 10.2 mm
